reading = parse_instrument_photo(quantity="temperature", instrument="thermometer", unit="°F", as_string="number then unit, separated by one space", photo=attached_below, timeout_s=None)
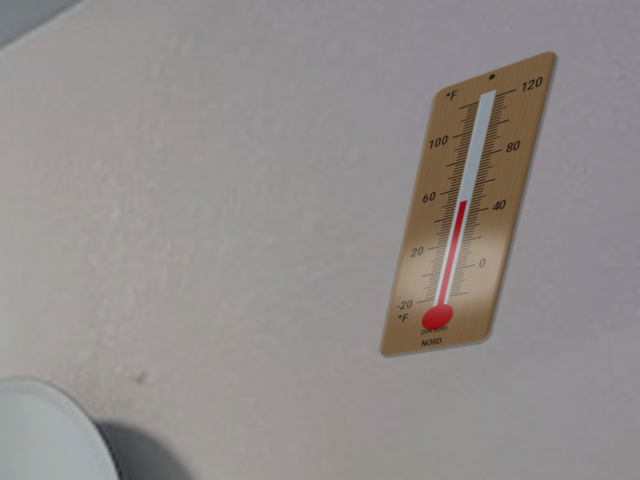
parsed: 50 °F
